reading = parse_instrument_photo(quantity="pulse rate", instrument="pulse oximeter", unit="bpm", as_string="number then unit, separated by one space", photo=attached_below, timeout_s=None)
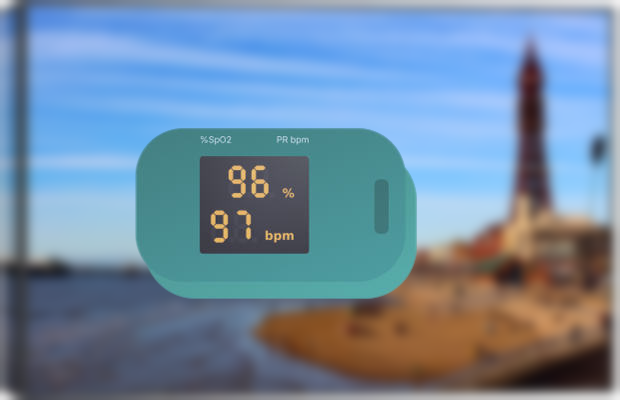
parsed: 97 bpm
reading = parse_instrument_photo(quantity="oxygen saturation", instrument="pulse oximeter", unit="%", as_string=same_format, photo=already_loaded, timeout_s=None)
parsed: 96 %
